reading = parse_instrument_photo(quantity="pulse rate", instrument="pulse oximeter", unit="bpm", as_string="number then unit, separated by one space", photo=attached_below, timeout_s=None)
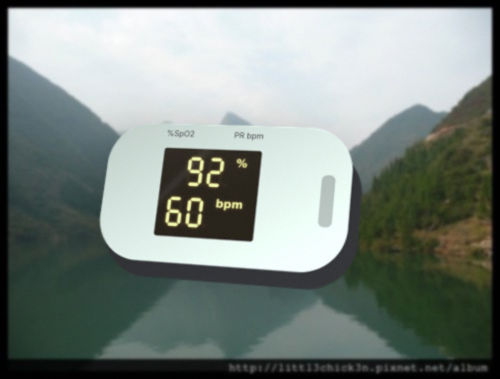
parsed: 60 bpm
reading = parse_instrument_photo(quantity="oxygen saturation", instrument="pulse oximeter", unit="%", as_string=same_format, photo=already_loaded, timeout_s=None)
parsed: 92 %
